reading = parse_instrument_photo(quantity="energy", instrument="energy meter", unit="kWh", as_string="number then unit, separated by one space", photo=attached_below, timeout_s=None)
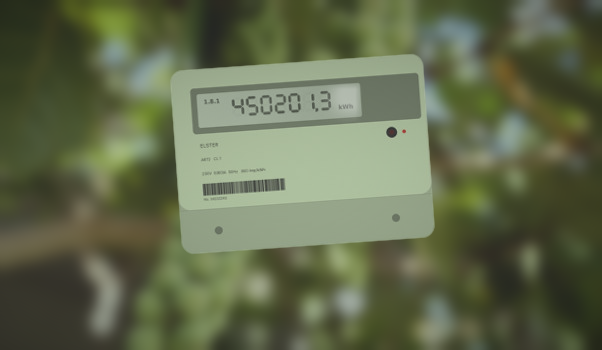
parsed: 450201.3 kWh
